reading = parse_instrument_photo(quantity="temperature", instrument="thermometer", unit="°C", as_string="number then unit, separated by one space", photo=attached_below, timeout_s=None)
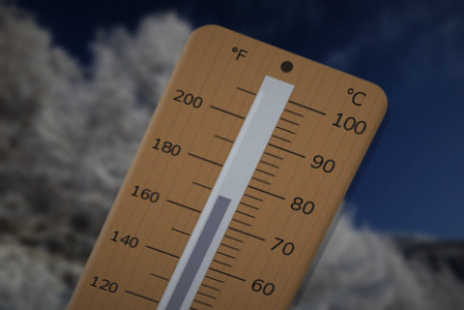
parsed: 76 °C
